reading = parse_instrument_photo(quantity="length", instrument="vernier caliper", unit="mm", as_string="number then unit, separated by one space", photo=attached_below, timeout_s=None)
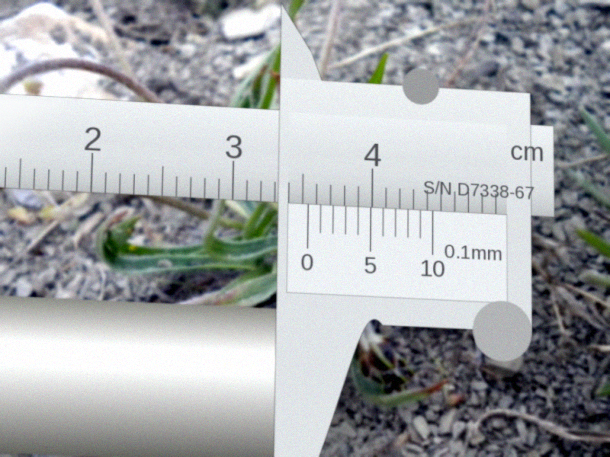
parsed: 35.4 mm
